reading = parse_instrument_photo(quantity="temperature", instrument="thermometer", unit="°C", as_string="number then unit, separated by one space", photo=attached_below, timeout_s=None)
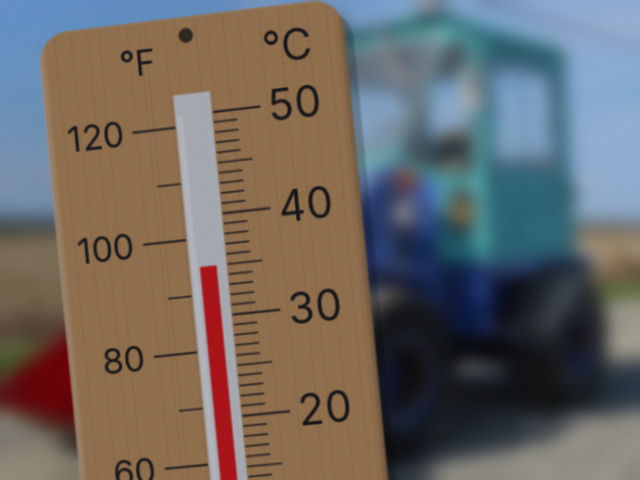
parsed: 35 °C
